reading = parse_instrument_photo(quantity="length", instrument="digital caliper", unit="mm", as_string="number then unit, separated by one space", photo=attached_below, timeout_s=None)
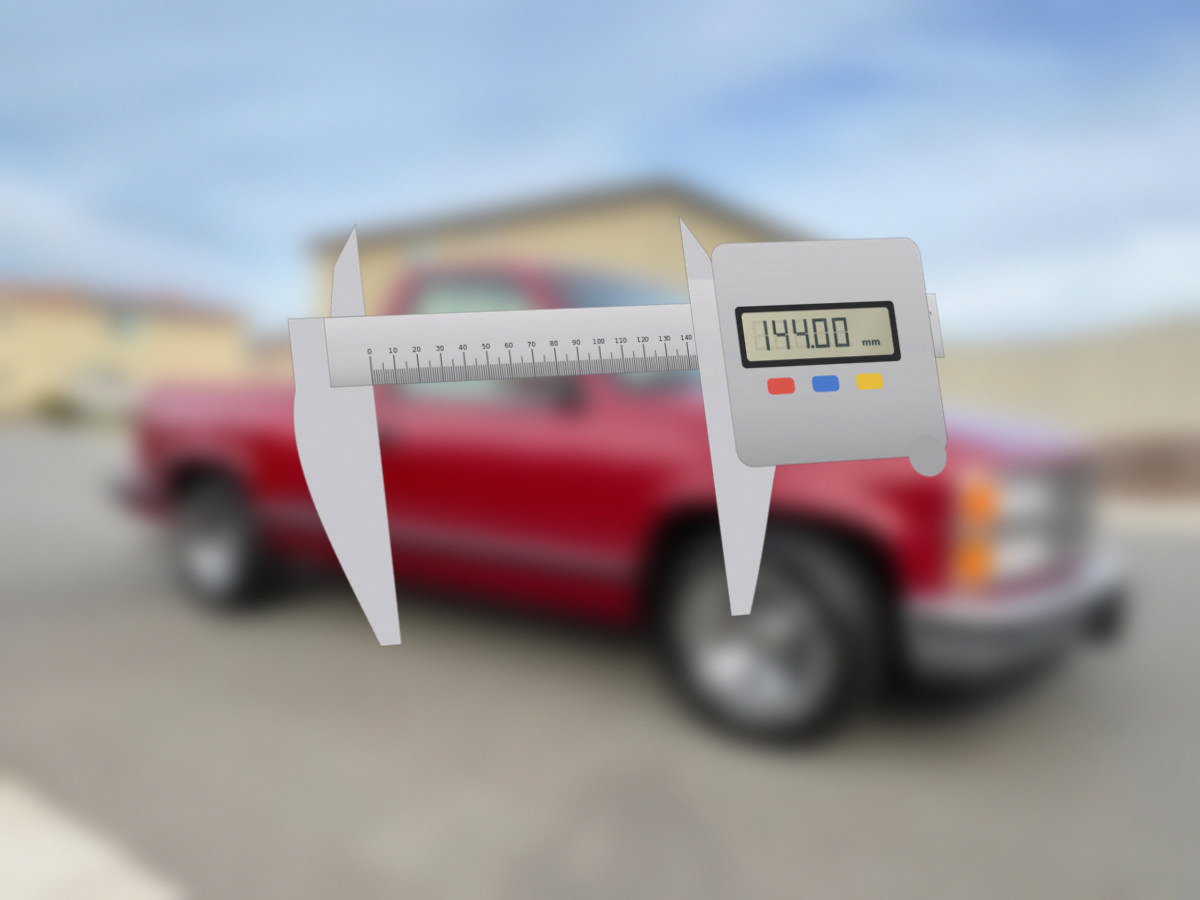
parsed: 144.00 mm
